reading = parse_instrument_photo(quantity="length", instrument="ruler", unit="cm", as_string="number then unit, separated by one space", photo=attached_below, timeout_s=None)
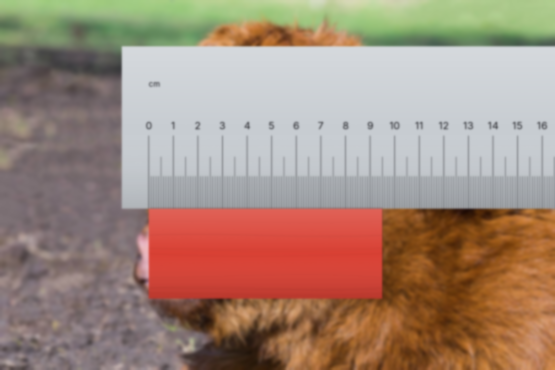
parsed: 9.5 cm
